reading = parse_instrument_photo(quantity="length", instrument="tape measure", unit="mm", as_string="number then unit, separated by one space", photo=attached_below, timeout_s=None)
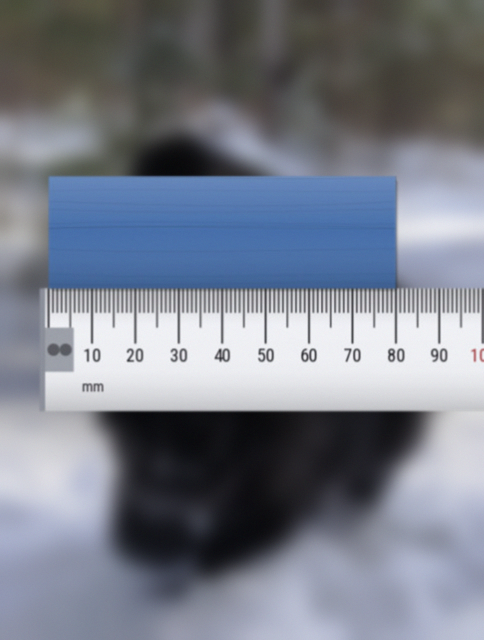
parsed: 80 mm
